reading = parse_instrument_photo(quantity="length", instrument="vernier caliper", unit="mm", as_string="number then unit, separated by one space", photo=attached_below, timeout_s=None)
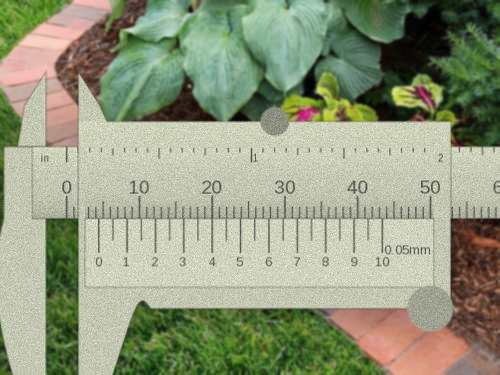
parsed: 4.4 mm
